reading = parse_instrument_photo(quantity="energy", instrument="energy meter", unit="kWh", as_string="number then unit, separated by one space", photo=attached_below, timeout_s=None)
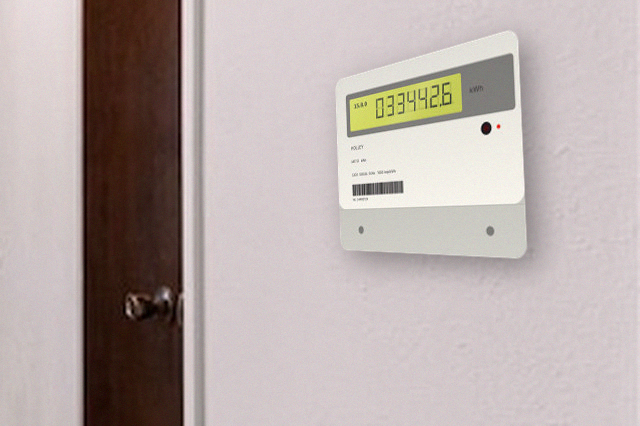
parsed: 33442.6 kWh
